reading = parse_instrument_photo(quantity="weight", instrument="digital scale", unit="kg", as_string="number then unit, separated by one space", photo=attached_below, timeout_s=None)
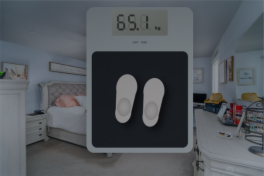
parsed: 65.1 kg
